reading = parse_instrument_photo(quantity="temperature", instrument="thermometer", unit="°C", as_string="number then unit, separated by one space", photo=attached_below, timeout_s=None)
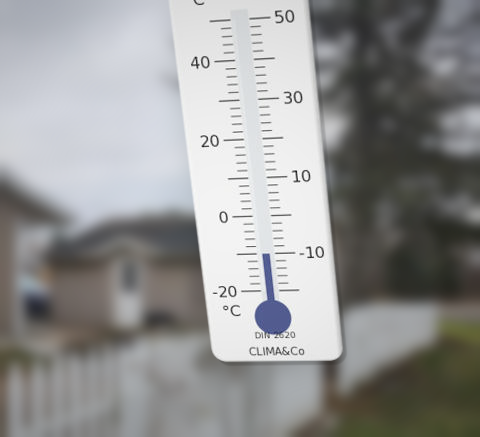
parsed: -10 °C
